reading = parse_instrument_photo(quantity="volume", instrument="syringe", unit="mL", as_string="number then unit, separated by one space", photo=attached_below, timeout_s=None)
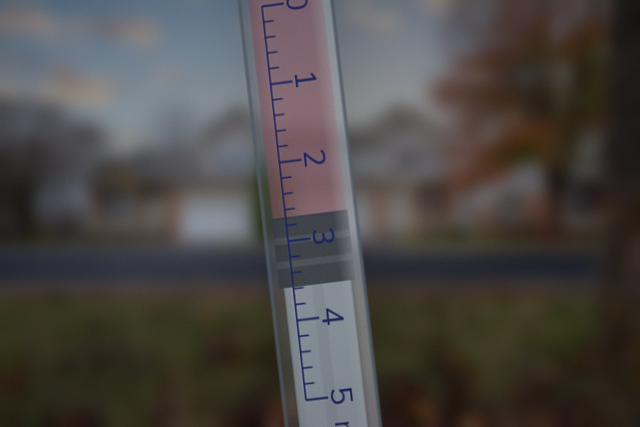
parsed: 2.7 mL
